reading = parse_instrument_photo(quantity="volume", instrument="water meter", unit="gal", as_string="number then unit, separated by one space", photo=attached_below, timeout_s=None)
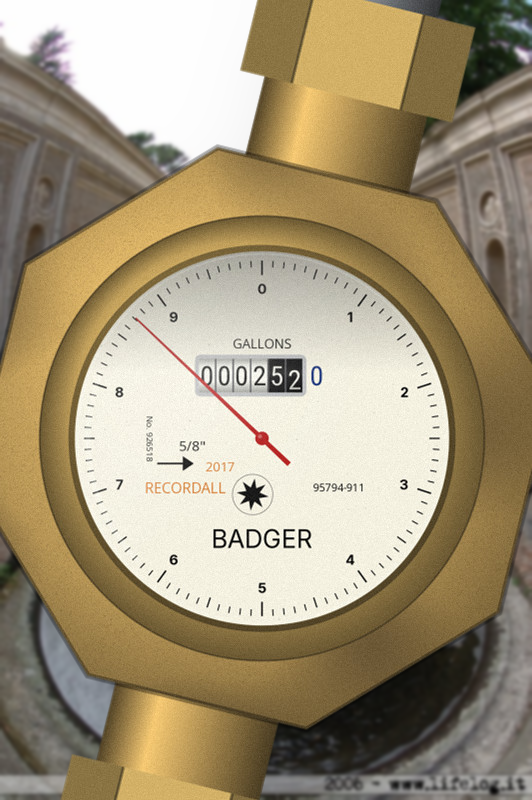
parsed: 2518.7 gal
